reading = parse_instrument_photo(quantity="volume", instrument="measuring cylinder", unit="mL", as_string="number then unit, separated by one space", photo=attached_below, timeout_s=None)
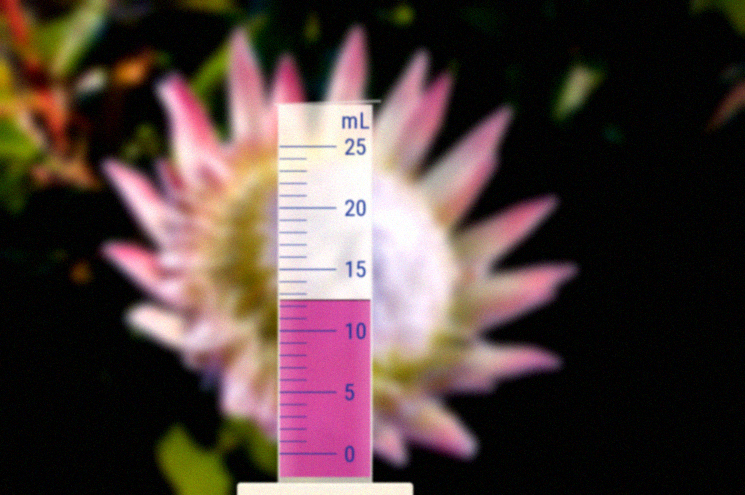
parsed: 12.5 mL
